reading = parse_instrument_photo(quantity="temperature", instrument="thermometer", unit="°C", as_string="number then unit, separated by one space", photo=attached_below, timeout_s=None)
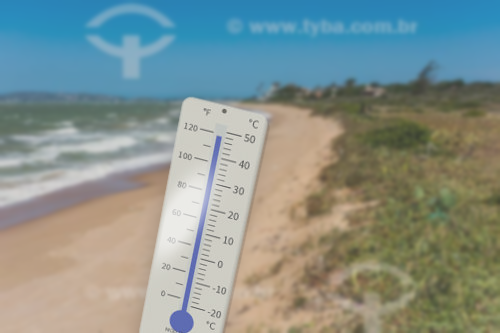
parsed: 48 °C
